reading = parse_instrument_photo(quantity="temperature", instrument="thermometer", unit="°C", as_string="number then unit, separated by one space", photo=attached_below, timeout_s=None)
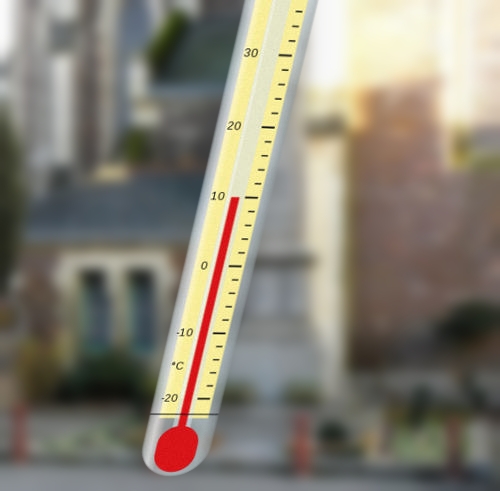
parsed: 10 °C
